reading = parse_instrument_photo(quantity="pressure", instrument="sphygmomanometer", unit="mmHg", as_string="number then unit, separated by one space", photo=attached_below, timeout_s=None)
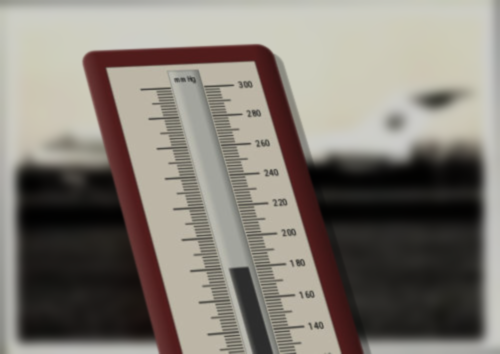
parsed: 180 mmHg
